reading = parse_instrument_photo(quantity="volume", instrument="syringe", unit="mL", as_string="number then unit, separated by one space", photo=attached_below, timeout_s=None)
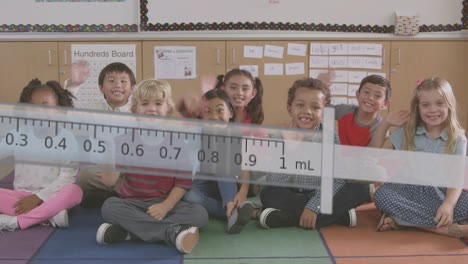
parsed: 0.78 mL
